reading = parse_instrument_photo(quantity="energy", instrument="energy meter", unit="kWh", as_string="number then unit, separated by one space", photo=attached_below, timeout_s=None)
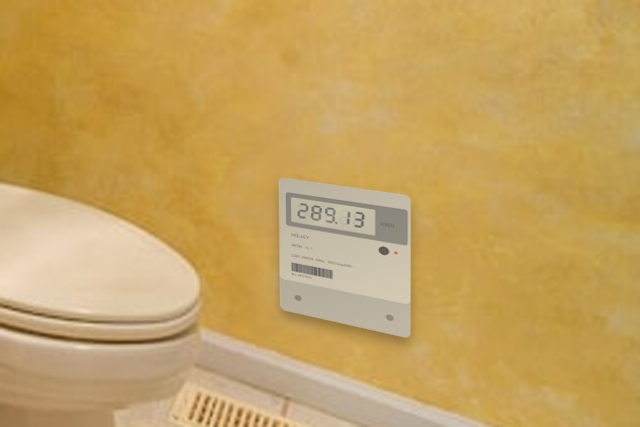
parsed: 289.13 kWh
